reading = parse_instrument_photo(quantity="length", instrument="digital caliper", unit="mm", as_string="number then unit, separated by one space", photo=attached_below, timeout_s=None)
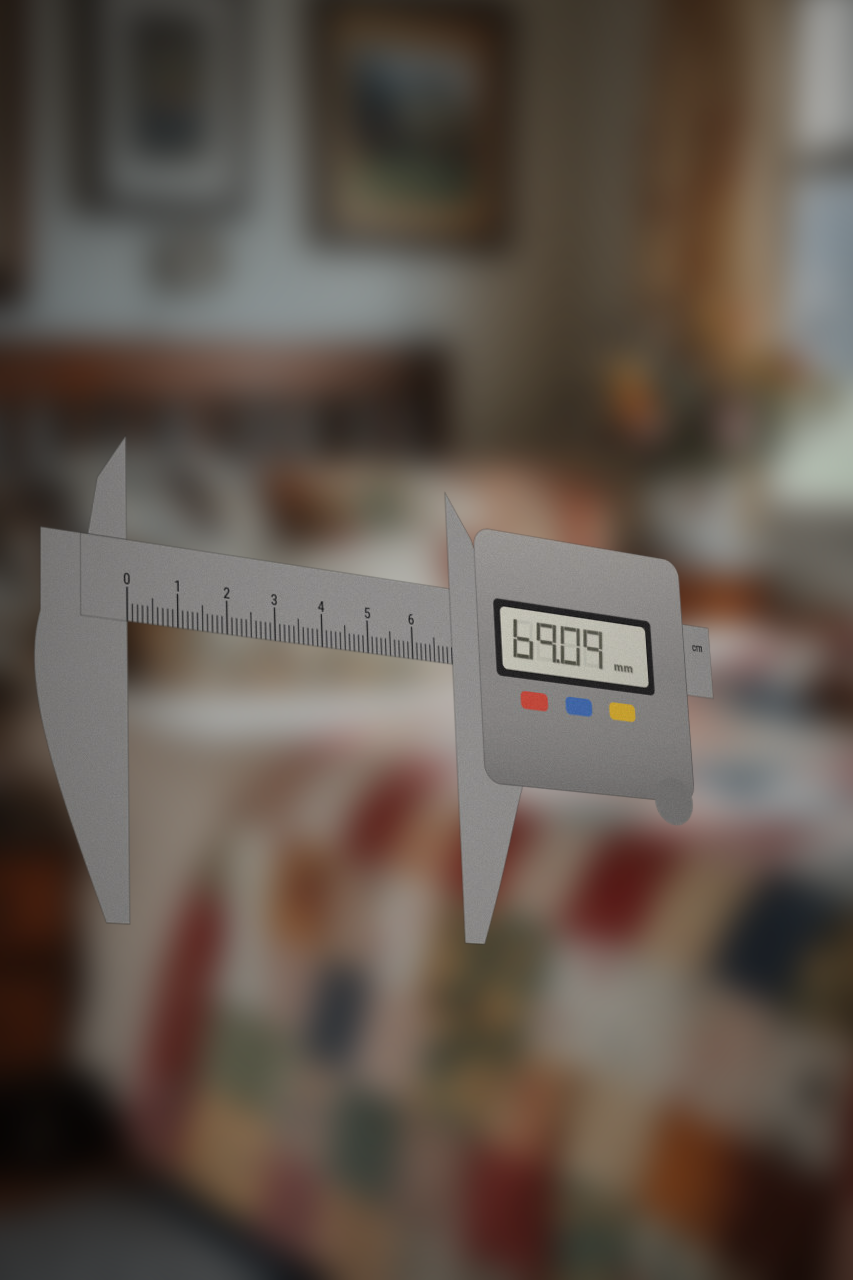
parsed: 69.09 mm
